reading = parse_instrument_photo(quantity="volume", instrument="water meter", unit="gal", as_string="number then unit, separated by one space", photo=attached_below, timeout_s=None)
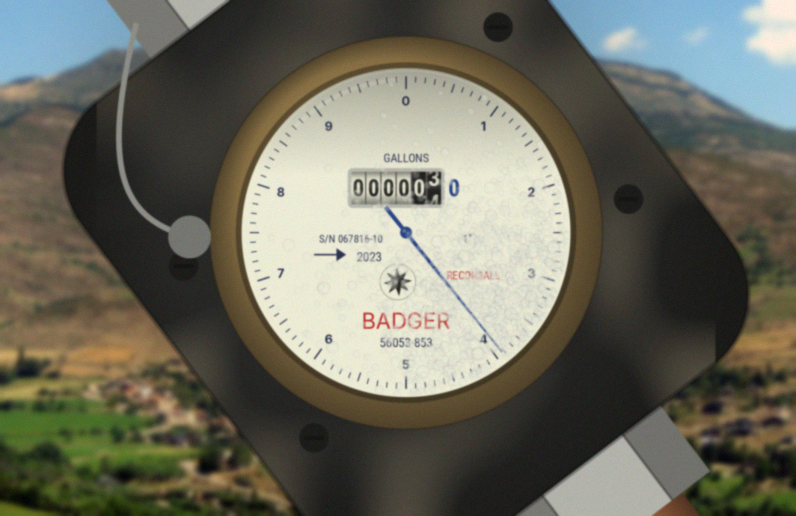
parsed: 33.9 gal
